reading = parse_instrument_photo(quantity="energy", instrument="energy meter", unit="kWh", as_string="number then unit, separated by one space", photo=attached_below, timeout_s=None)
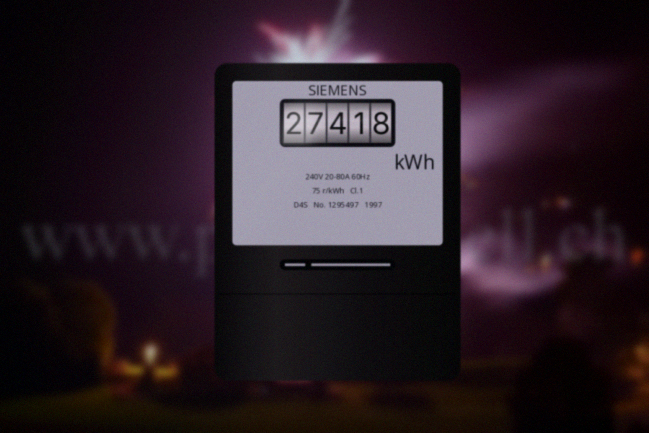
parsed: 27418 kWh
